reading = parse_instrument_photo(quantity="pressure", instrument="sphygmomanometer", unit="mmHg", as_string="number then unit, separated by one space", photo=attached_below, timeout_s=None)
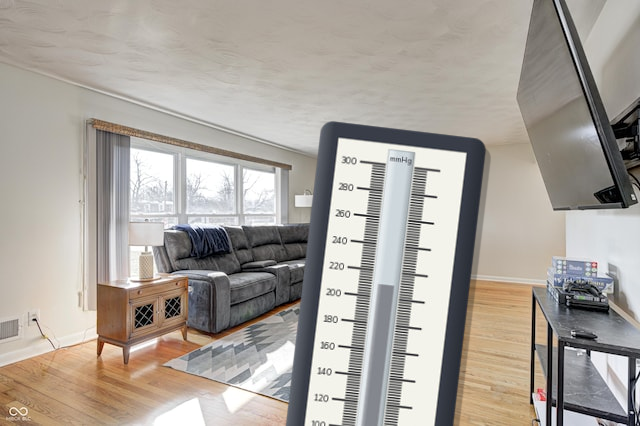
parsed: 210 mmHg
